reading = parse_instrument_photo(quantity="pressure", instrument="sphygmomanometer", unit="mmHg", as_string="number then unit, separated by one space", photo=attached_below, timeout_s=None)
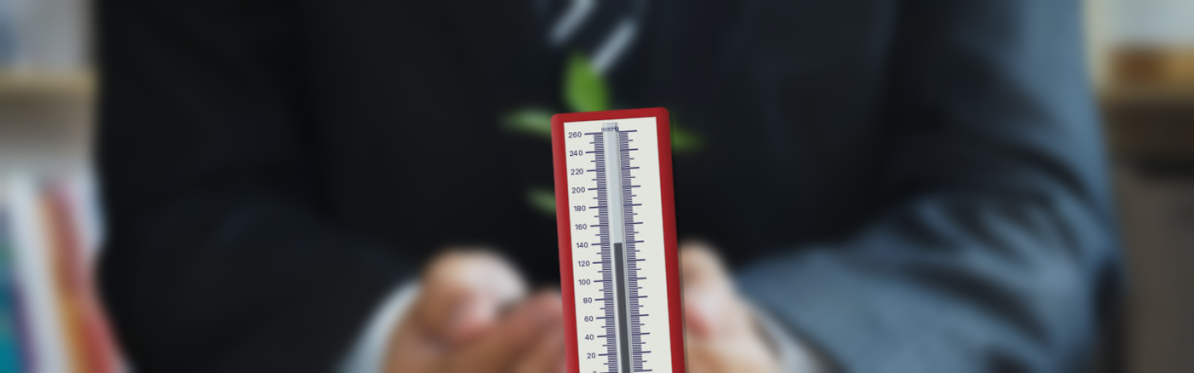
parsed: 140 mmHg
